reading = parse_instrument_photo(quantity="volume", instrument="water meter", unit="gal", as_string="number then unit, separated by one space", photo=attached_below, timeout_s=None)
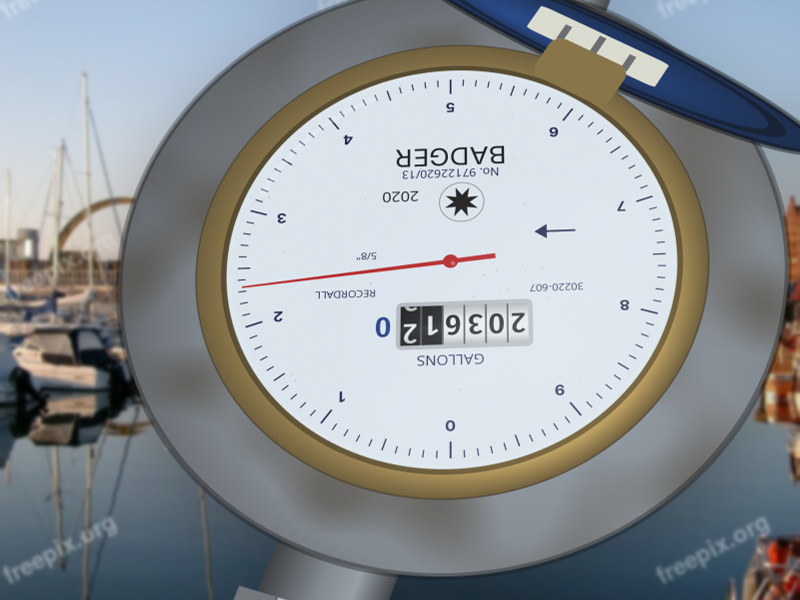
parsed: 2036122.3 gal
